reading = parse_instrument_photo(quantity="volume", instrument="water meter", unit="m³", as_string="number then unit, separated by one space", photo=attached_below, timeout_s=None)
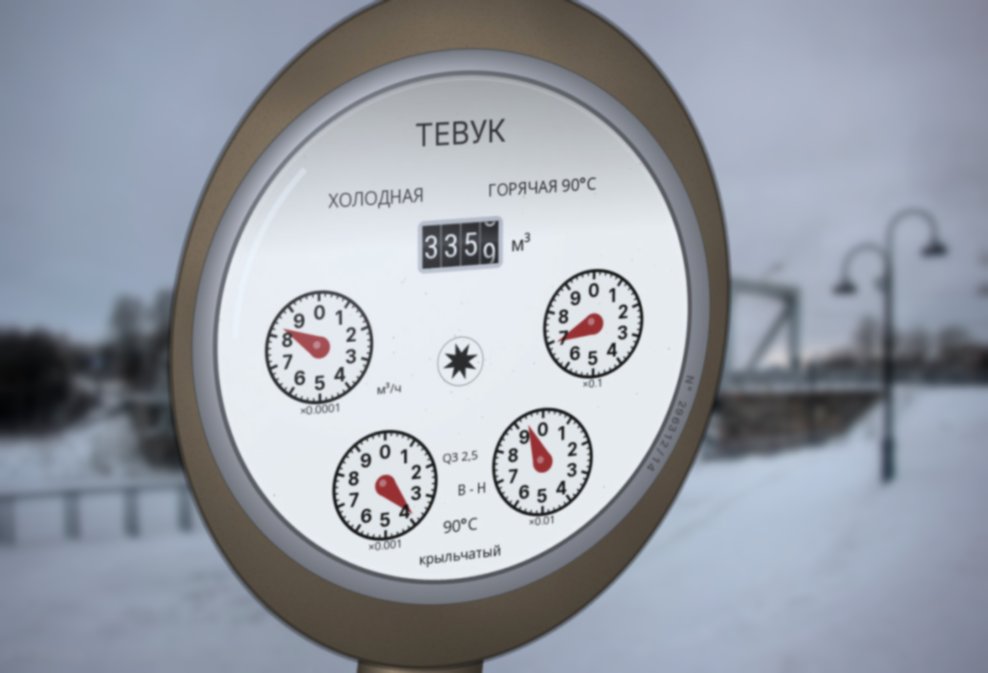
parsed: 3358.6938 m³
